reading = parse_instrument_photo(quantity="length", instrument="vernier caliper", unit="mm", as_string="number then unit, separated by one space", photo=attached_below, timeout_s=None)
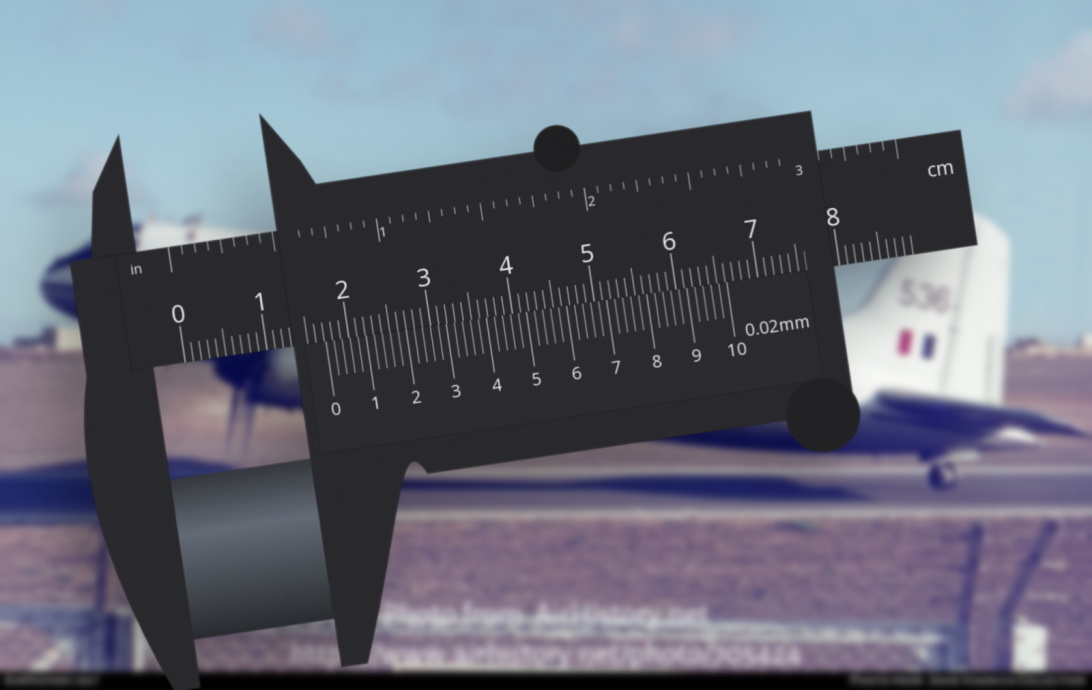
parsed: 17.2 mm
